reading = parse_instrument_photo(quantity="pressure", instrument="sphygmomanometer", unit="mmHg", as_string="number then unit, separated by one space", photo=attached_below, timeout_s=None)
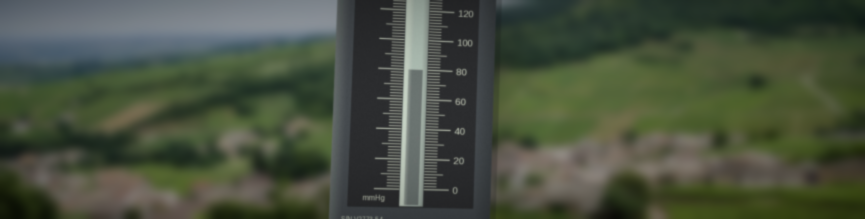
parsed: 80 mmHg
